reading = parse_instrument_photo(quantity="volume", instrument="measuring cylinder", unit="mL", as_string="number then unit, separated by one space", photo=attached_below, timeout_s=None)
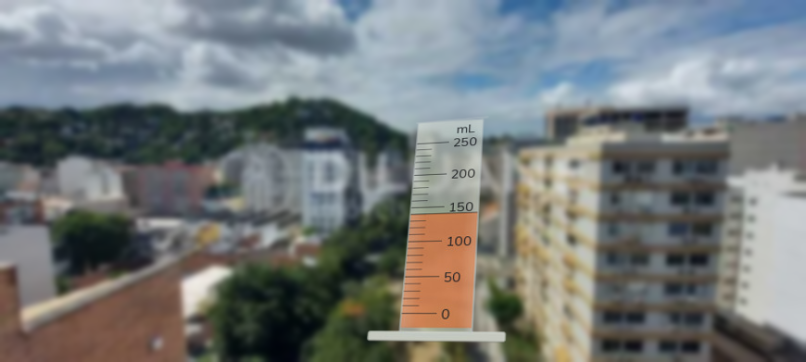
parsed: 140 mL
